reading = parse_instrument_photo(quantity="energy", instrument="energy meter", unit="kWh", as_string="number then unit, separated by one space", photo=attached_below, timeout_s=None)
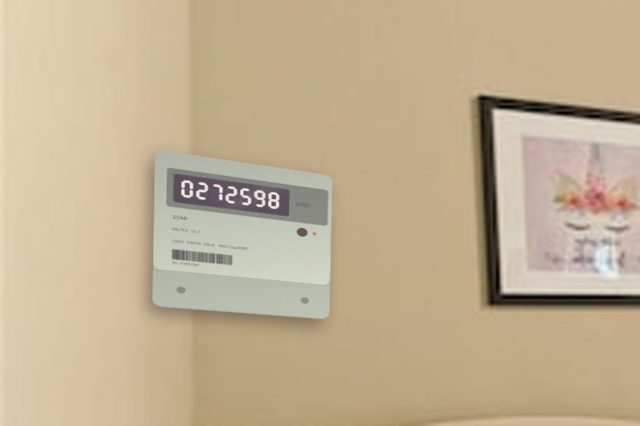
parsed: 272598 kWh
